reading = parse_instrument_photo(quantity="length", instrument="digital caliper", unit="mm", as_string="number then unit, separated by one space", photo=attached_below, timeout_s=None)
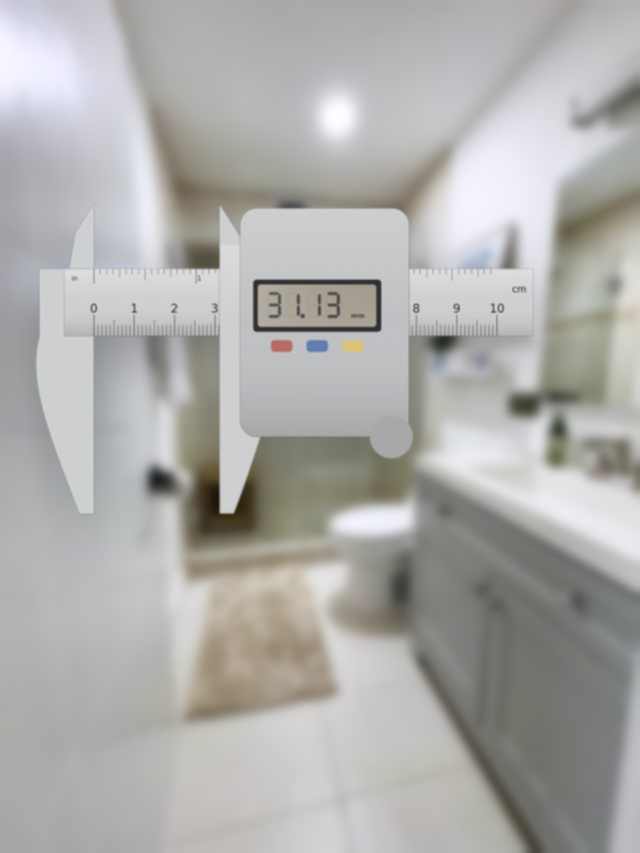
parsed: 31.13 mm
